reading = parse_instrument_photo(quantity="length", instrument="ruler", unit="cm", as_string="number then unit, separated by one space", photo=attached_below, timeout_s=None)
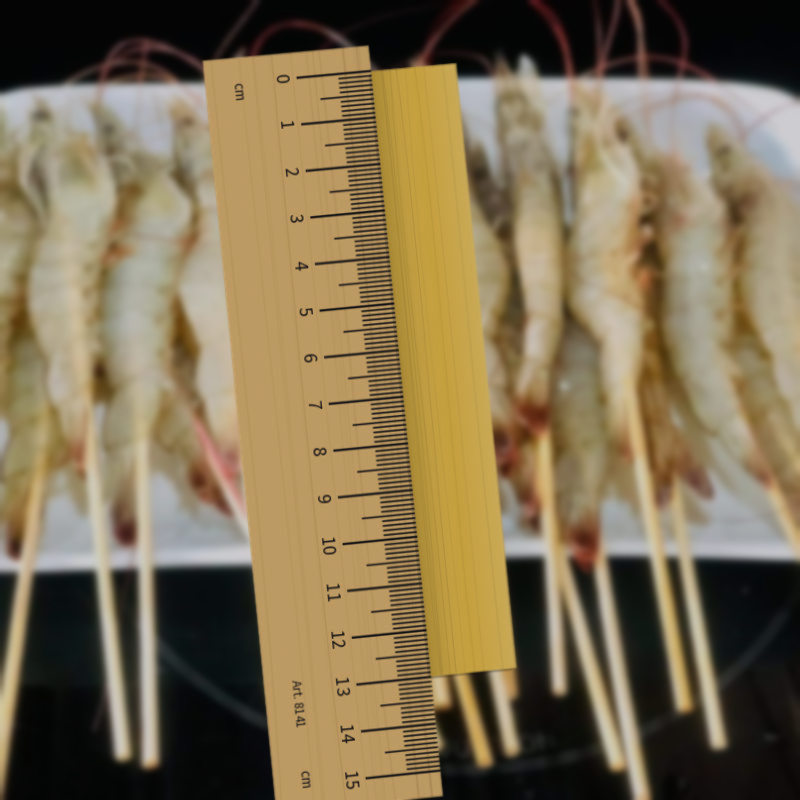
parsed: 13 cm
